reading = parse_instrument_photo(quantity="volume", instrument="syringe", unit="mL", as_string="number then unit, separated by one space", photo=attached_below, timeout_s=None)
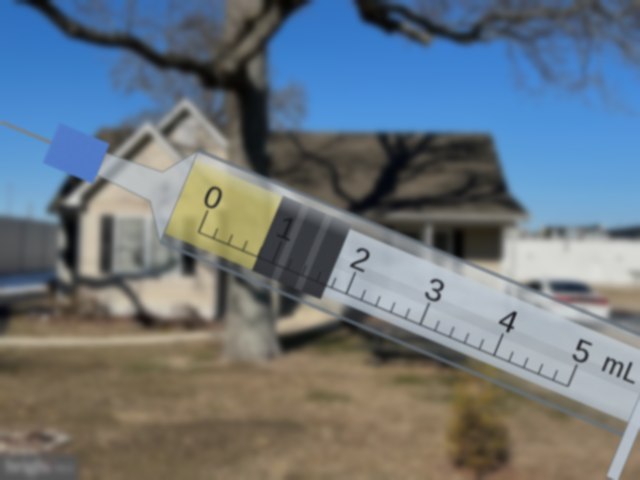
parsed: 0.8 mL
